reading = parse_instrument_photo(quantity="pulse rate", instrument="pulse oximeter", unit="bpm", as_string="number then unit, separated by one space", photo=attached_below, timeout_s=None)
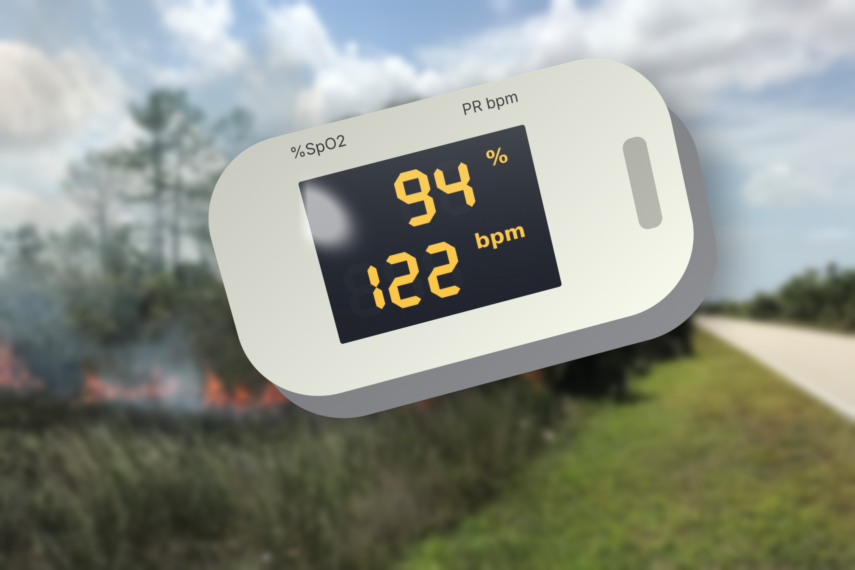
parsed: 122 bpm
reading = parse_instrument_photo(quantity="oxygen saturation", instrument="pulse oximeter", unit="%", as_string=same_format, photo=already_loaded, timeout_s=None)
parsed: 94 %
